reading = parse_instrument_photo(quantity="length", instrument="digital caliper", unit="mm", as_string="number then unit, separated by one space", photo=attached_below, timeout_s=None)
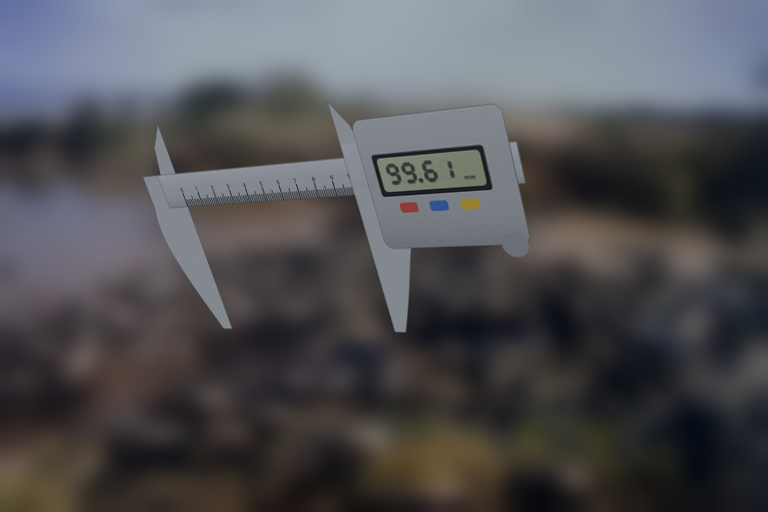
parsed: 99.61 mm
